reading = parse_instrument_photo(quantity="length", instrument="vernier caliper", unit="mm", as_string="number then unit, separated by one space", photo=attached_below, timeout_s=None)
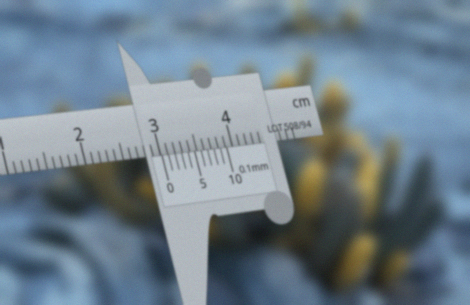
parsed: 30.2 mm
